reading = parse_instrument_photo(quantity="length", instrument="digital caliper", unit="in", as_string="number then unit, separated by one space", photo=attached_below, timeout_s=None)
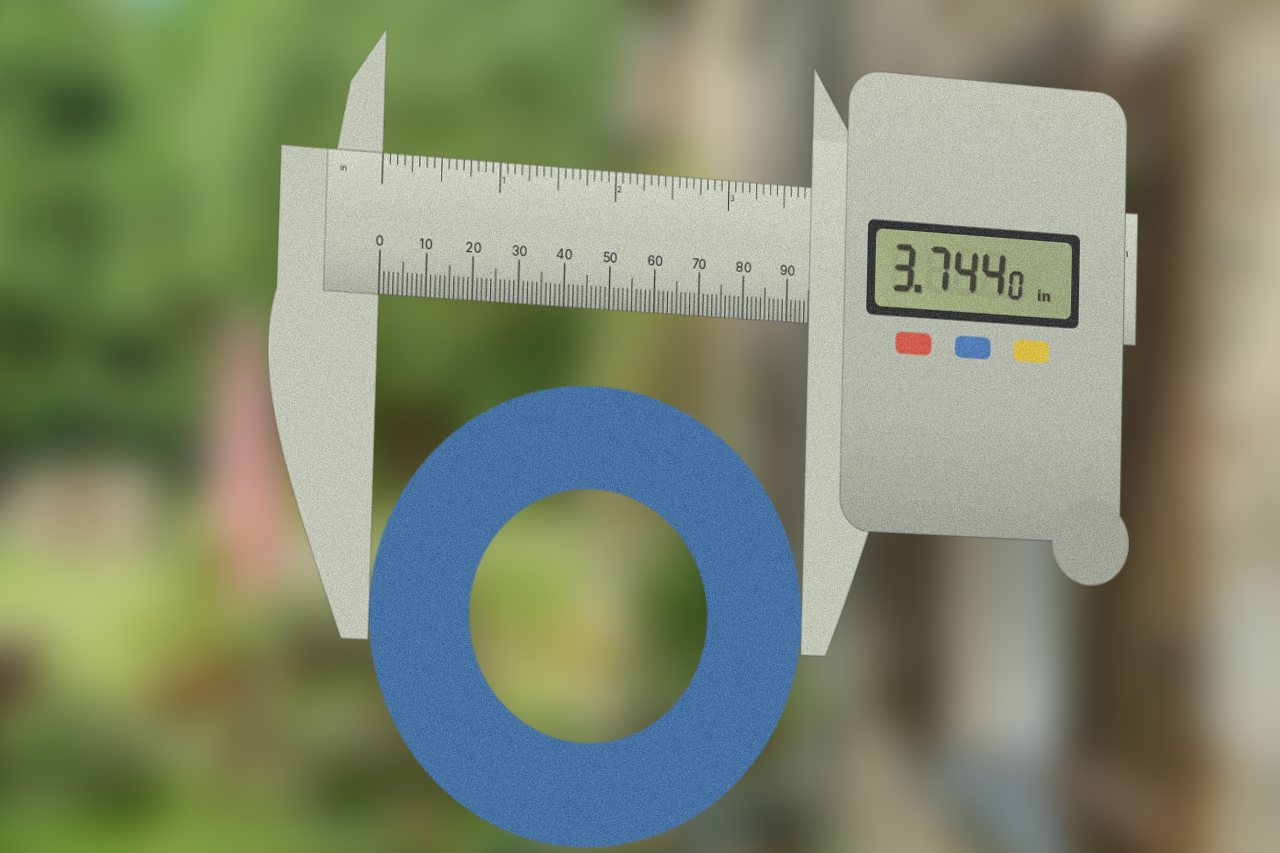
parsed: 3.7440 in
